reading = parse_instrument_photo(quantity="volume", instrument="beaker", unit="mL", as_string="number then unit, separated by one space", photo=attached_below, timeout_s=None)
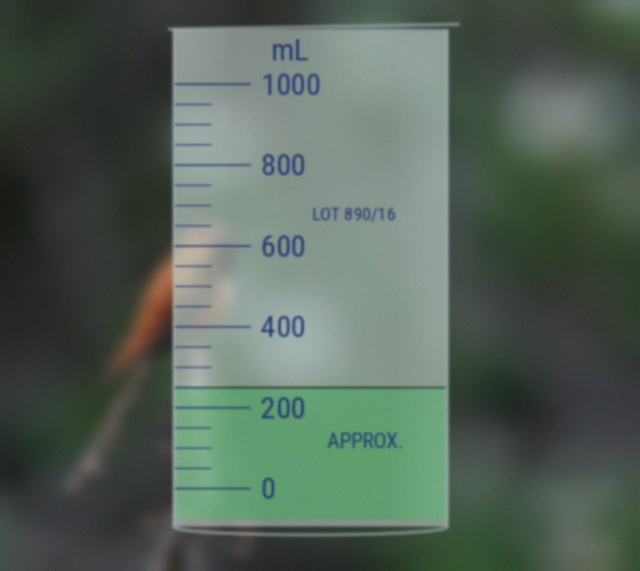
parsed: 250 mL
